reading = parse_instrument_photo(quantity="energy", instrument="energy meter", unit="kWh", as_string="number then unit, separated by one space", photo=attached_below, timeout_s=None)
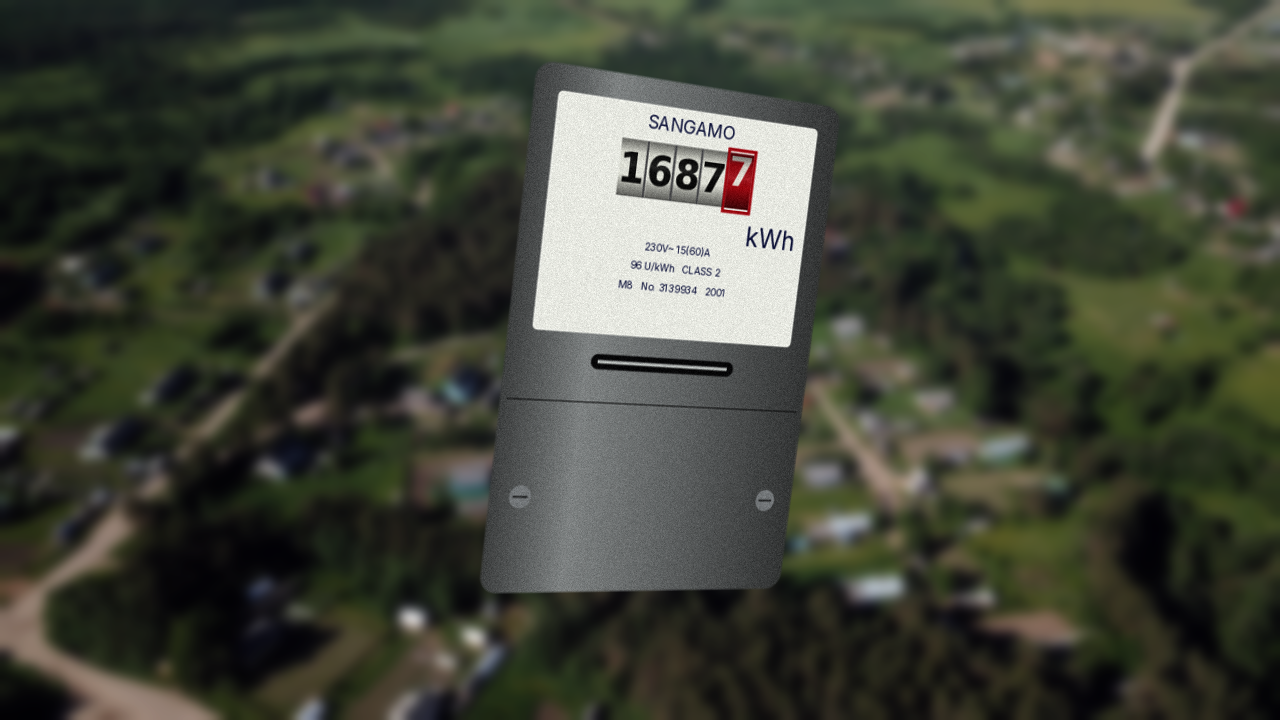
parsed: 1687.7 kWh
